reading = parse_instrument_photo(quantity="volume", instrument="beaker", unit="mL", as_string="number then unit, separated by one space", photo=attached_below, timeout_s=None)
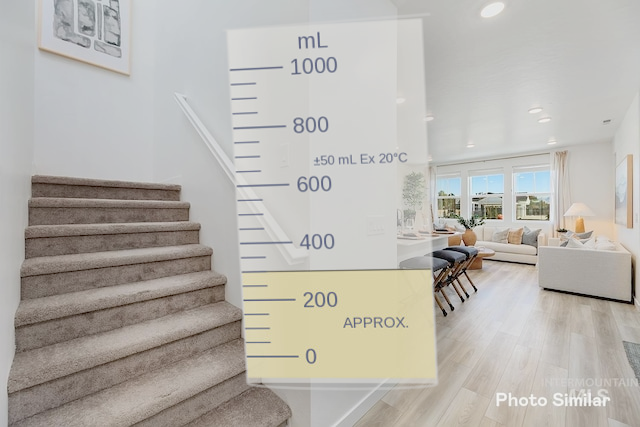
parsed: 300 mL
